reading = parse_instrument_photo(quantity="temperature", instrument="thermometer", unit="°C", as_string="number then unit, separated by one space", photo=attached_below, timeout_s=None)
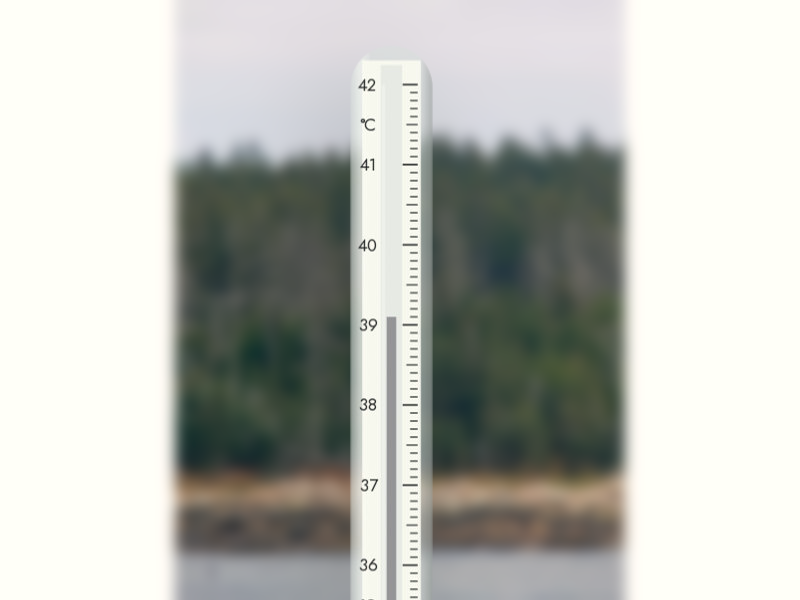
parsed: 39.1 °C
